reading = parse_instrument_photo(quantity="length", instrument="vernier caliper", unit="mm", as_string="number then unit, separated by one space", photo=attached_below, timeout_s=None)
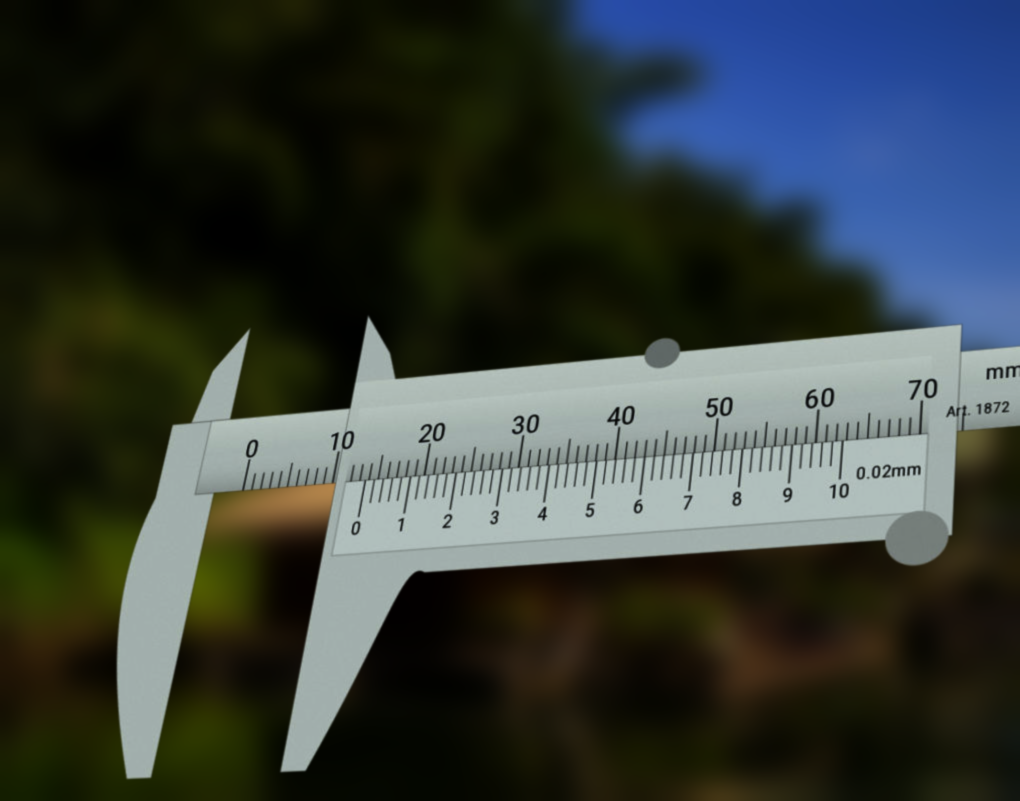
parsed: 13.6 mm
